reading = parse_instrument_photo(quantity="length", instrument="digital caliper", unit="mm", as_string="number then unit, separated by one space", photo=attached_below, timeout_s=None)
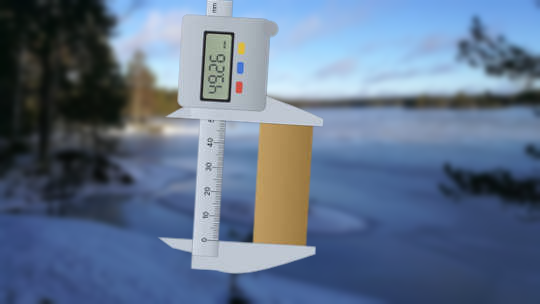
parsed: 49.26 mm
